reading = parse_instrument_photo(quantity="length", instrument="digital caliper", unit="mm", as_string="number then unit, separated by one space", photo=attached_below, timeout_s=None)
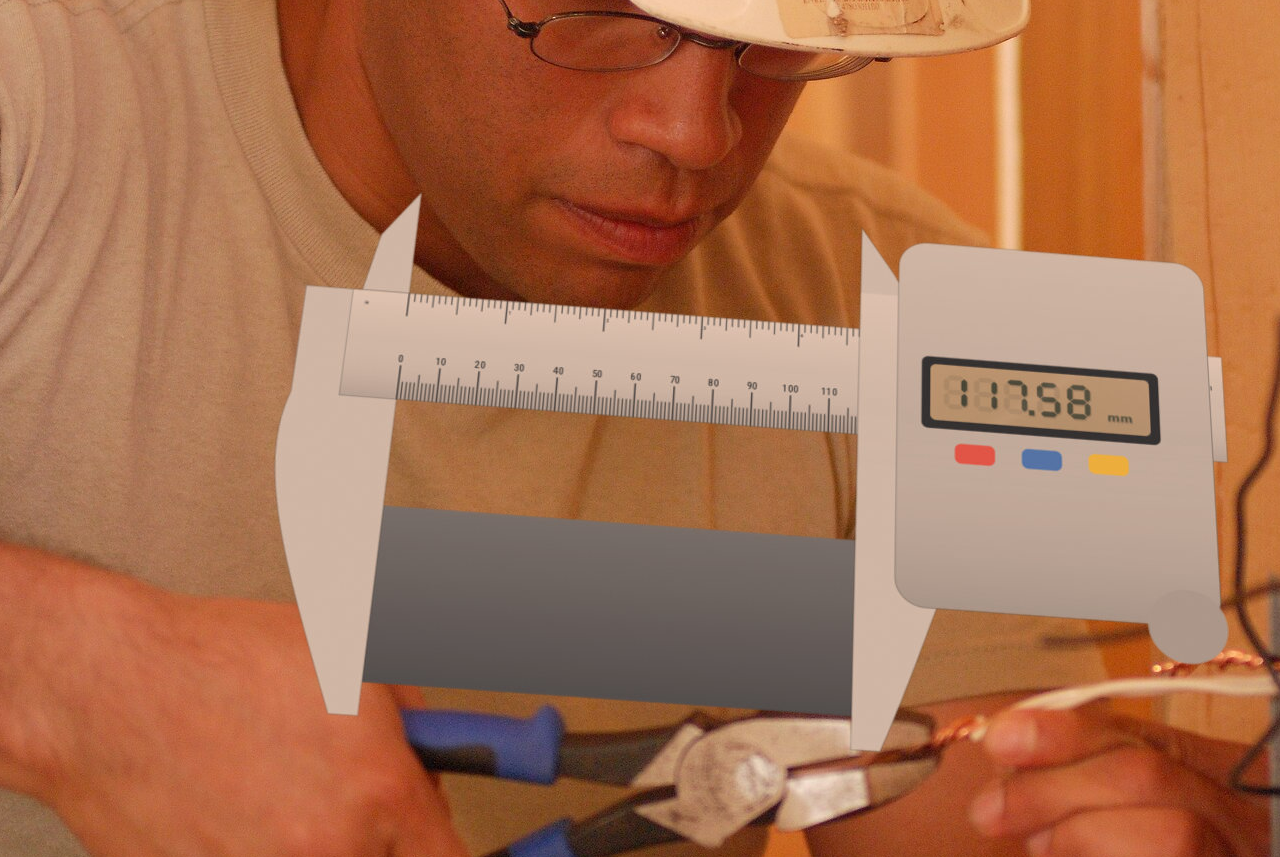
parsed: 117.58 mm
